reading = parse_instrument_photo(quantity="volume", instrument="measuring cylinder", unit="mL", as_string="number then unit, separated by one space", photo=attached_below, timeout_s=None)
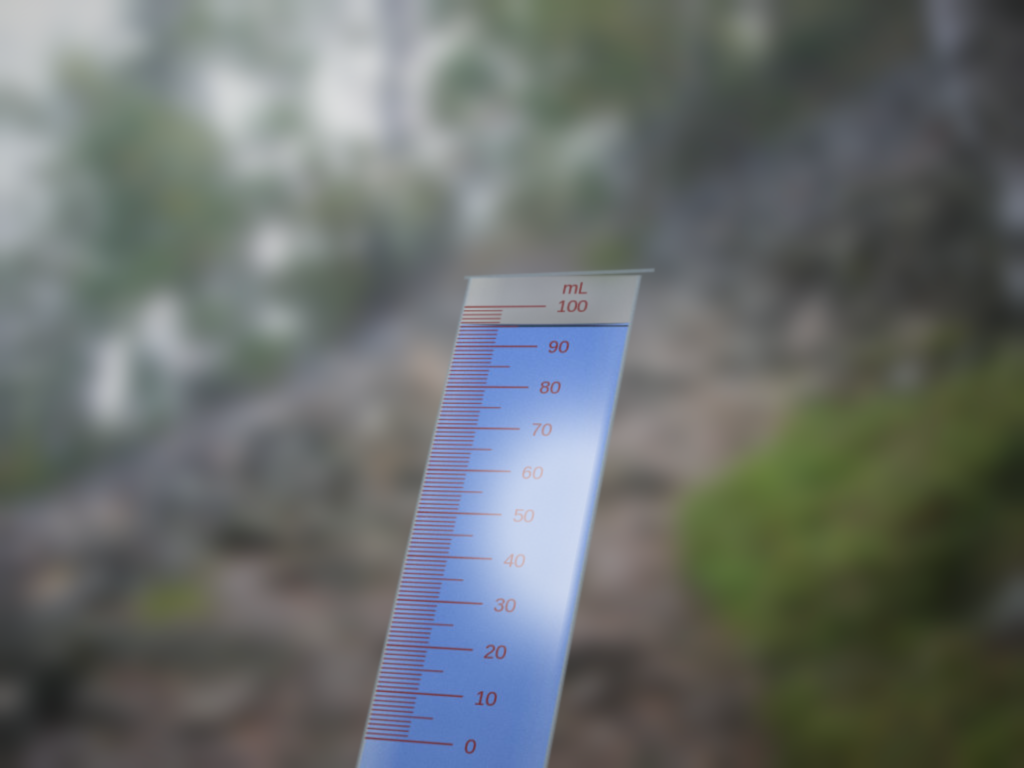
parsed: 95 mL
